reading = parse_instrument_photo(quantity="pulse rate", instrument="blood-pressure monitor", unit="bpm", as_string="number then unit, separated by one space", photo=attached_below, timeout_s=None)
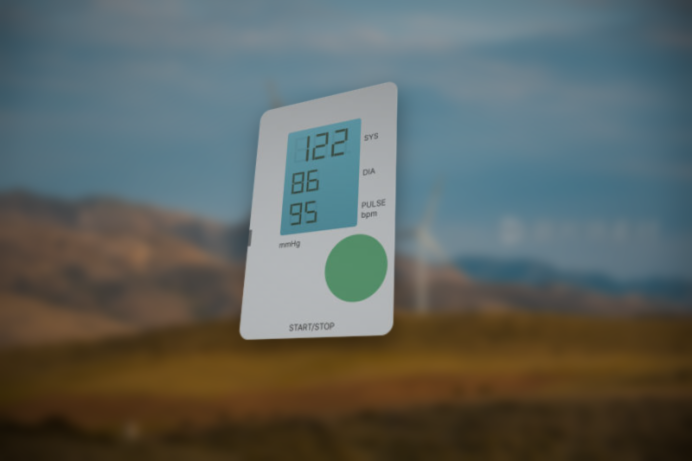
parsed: 95 bpm
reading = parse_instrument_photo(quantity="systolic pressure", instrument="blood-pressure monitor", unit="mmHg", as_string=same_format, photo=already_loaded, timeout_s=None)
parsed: 122 mmHg
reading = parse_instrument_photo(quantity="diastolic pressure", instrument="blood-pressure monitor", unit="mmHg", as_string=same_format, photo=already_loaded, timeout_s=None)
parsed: 86 mmHg
